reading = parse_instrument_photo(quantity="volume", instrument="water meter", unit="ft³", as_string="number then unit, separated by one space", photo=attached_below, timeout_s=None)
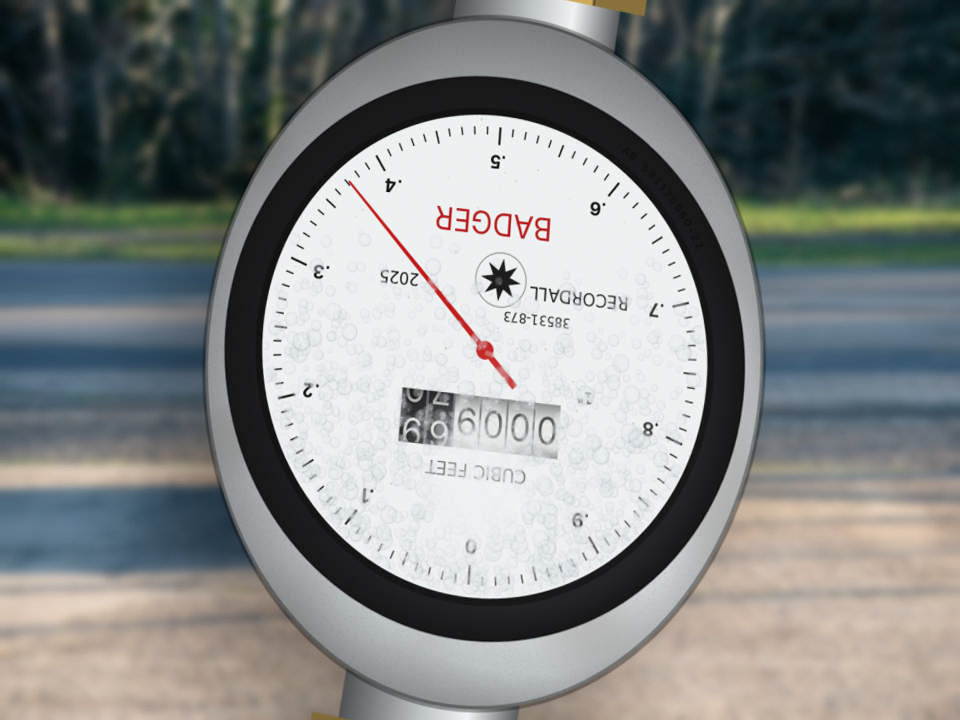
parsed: 969.37 ft³
